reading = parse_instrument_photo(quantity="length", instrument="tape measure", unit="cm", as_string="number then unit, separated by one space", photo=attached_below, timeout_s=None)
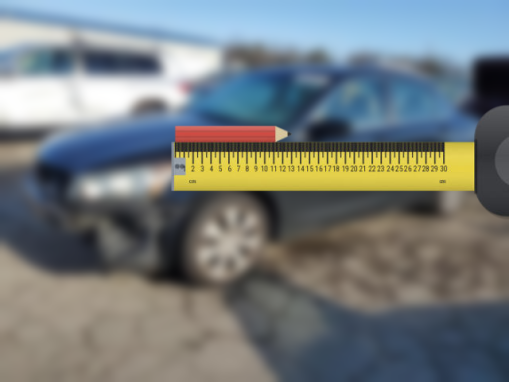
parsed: 13 cm
